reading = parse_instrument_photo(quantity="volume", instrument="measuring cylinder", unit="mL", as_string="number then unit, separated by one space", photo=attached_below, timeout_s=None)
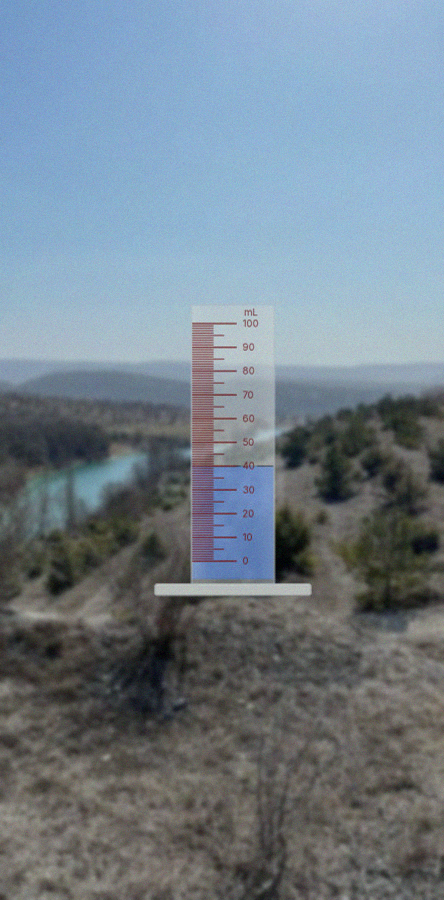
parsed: 40 mL
